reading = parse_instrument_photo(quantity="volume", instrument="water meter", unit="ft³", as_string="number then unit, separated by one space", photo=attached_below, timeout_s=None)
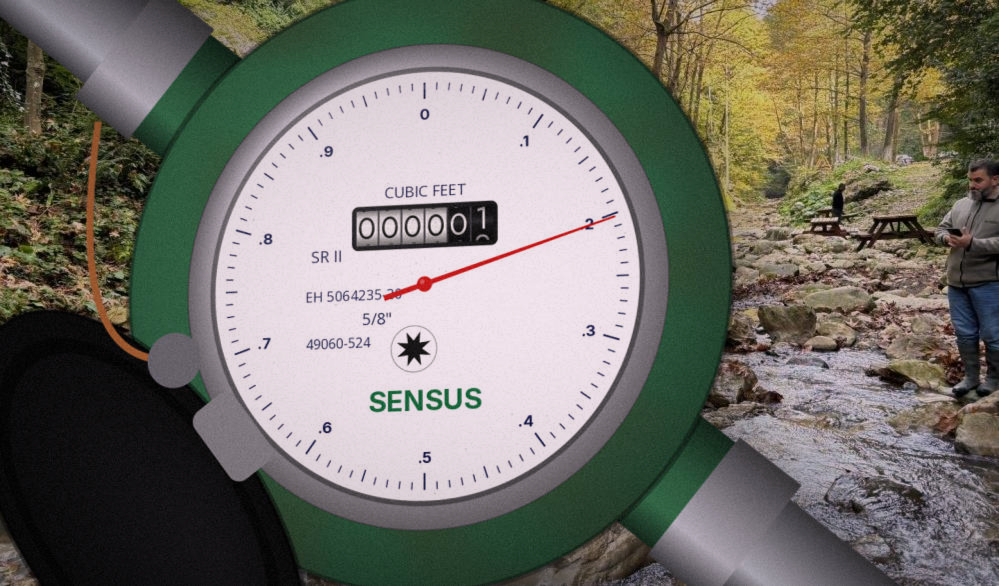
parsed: 1.20 ft³
